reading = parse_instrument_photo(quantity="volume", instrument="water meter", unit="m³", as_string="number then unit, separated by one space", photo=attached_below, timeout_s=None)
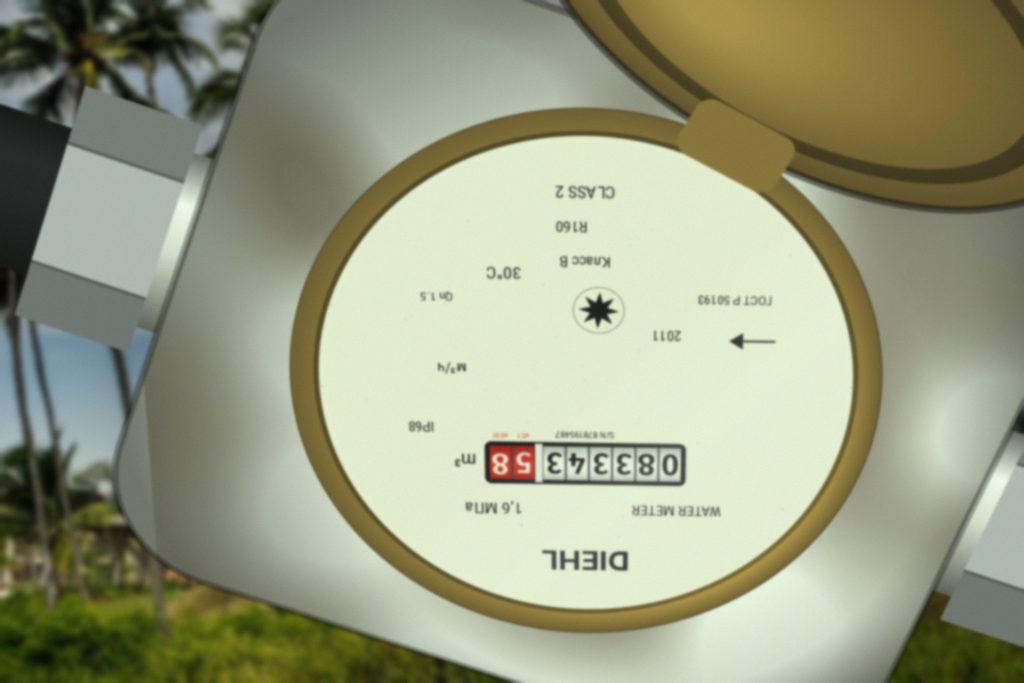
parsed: 83343.58 m³
